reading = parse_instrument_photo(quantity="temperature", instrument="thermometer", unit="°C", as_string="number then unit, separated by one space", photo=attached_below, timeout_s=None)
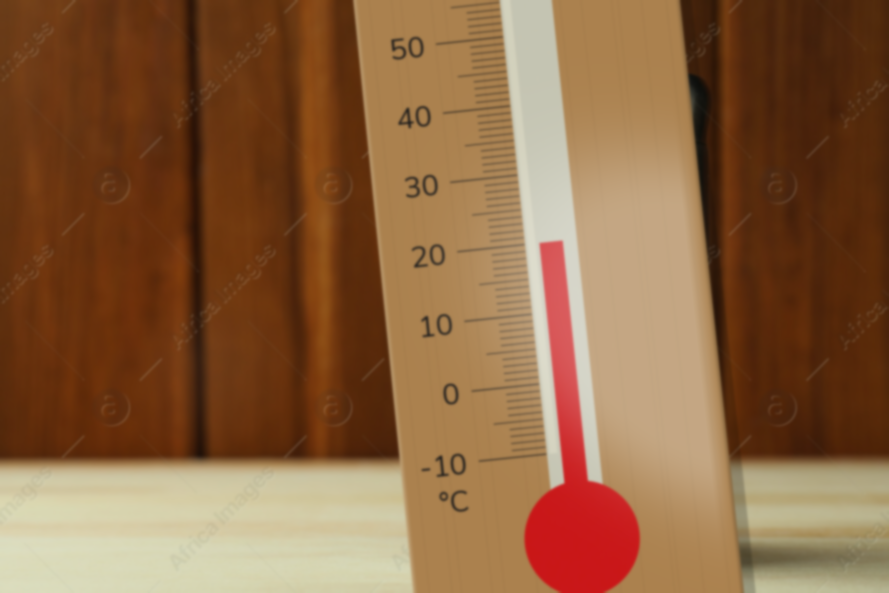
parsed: 20 °C
